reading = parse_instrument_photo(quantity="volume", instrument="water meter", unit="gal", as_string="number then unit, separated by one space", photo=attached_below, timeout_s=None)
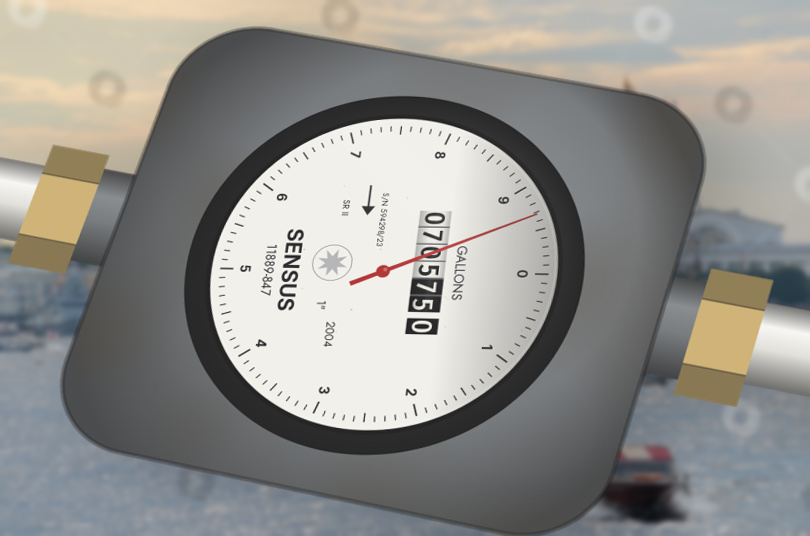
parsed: 705749.3 gal
